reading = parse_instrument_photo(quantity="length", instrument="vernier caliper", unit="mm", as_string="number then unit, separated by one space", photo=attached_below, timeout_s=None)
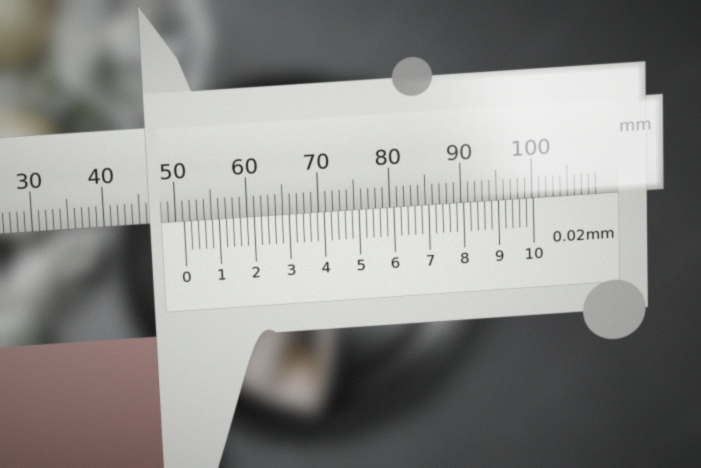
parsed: 51.2 mm
